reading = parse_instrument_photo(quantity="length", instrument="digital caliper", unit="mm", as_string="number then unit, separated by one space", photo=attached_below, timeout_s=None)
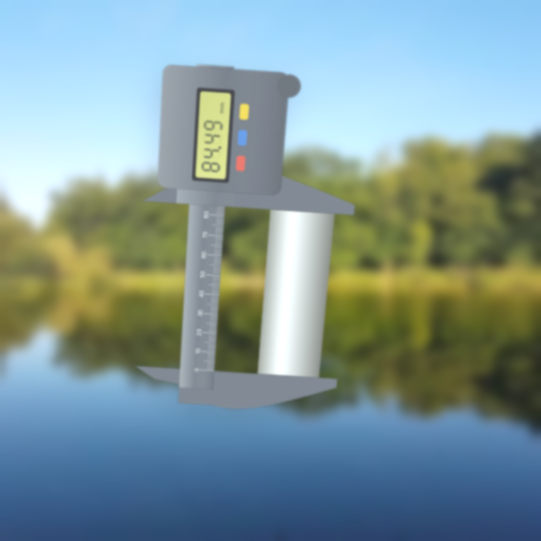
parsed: 84.49 mm
